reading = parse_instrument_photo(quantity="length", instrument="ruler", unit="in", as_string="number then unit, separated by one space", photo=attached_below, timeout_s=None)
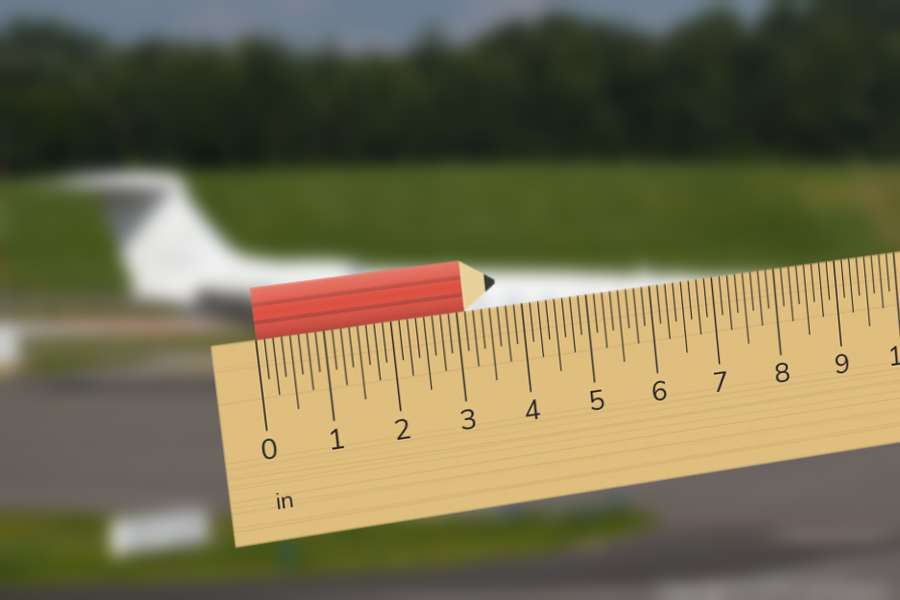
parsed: 3.625 in
